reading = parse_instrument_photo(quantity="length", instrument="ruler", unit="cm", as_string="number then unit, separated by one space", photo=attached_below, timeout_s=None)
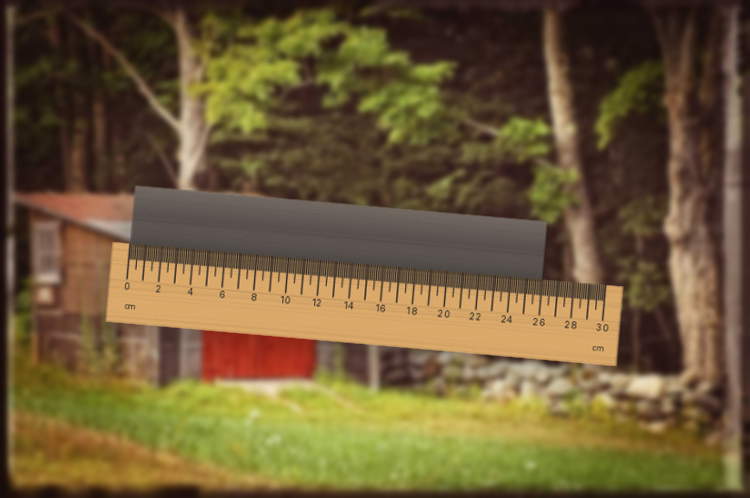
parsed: 26 cm
